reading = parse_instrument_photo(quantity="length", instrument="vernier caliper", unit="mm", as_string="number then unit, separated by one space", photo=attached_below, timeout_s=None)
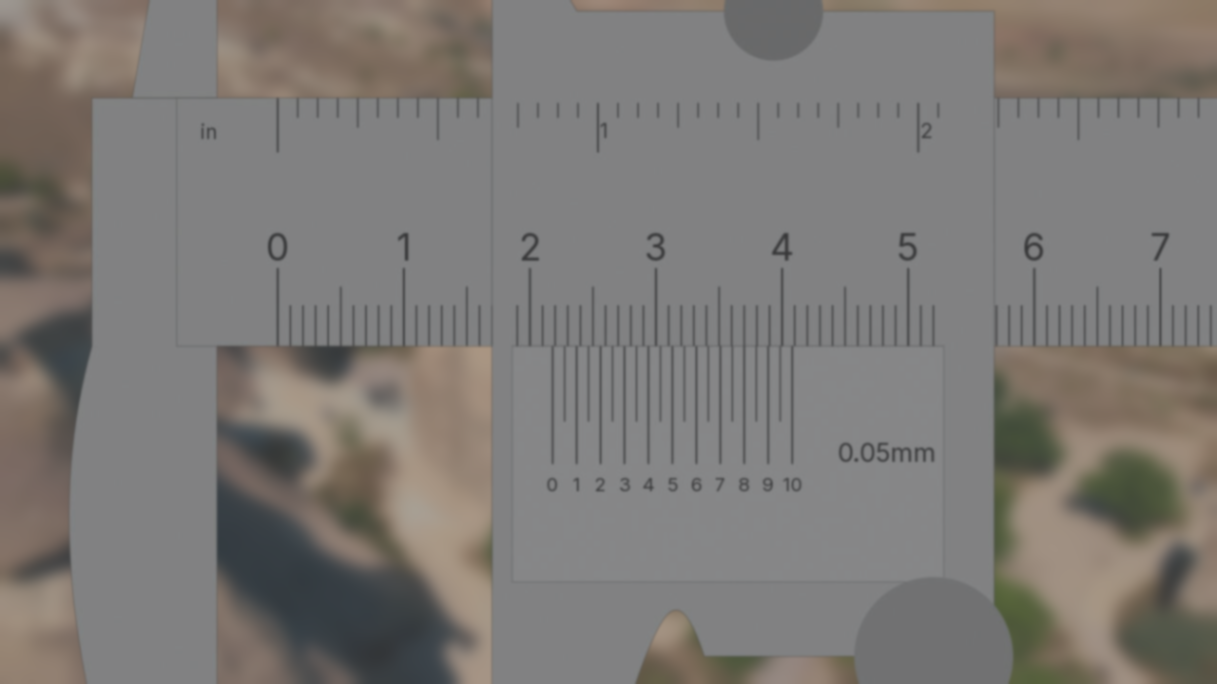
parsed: 21.8 mm
